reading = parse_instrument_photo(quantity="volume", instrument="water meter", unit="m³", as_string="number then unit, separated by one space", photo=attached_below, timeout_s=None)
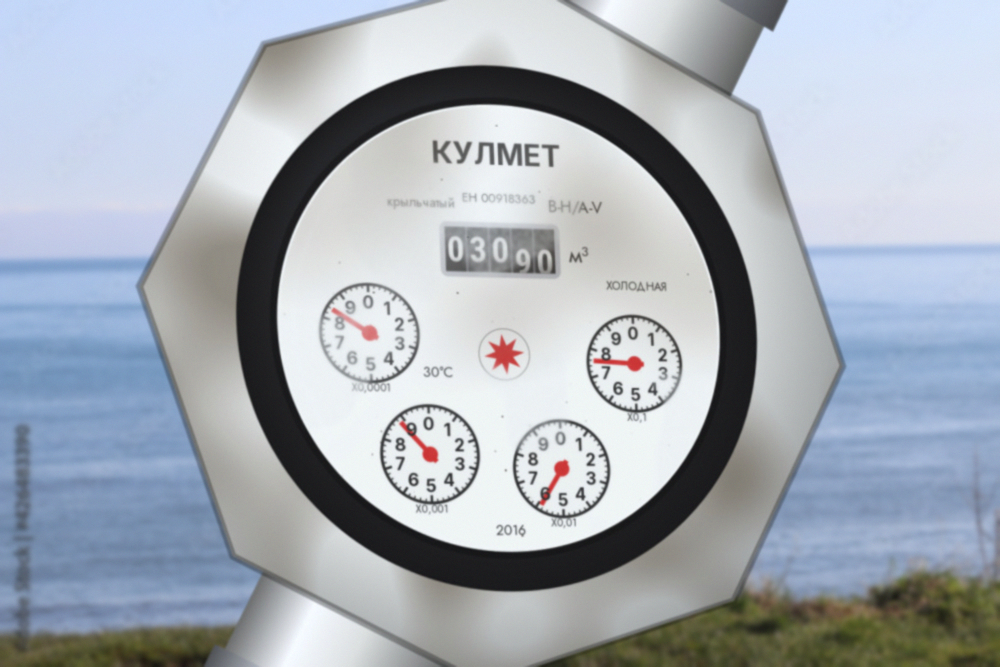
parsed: 3089.7588 m³
